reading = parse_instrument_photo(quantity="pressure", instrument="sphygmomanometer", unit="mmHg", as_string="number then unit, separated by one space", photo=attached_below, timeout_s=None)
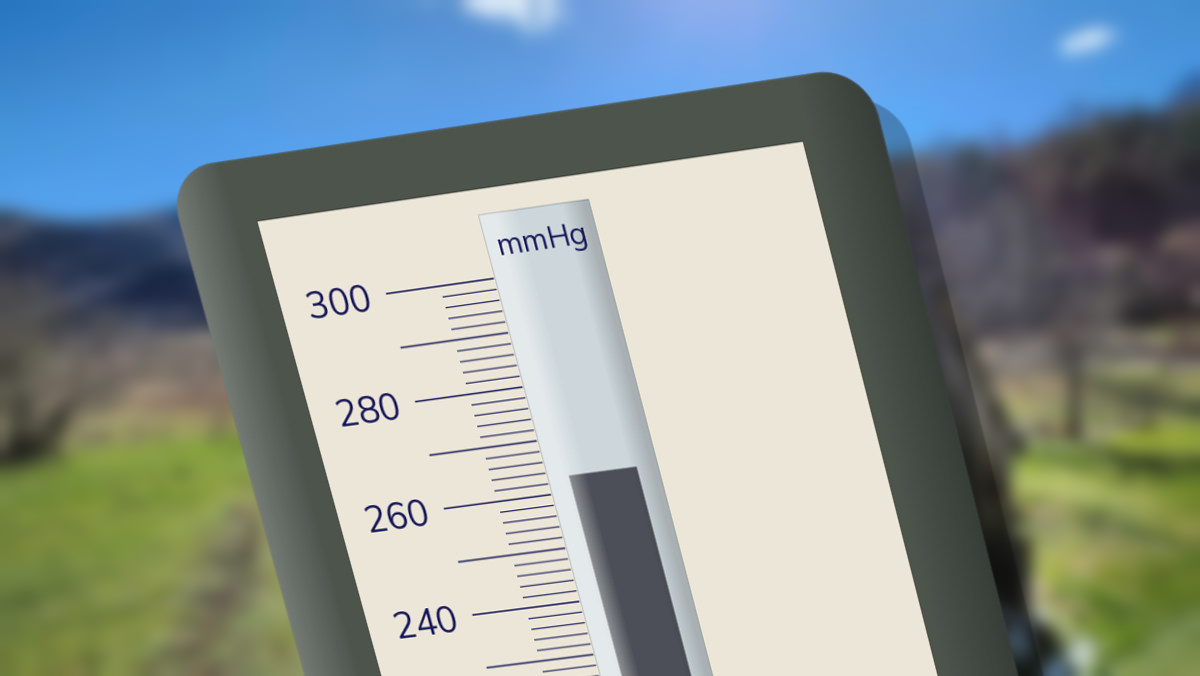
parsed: 263 mmHg
